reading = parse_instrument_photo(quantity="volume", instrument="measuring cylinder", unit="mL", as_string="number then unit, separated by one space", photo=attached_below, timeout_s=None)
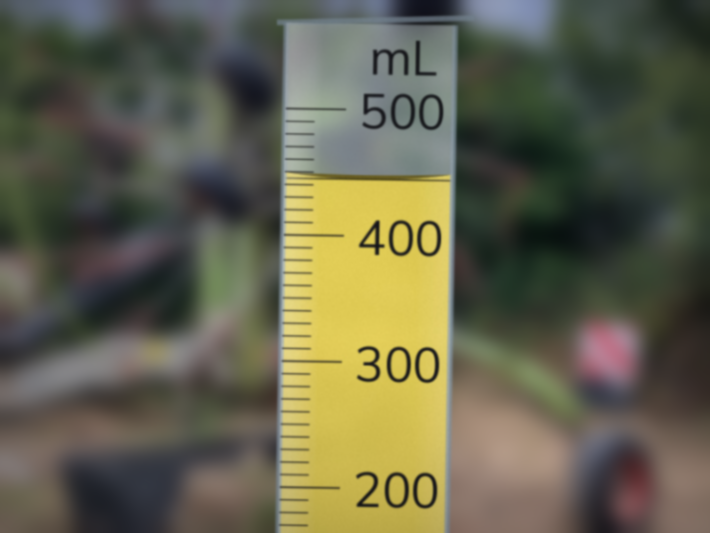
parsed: 445 mL
